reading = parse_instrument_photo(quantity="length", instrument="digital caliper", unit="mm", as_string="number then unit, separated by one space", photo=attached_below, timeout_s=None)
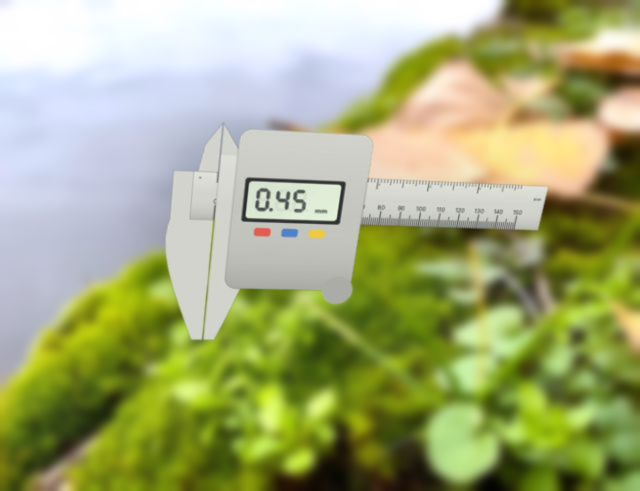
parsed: 0.45 mm
